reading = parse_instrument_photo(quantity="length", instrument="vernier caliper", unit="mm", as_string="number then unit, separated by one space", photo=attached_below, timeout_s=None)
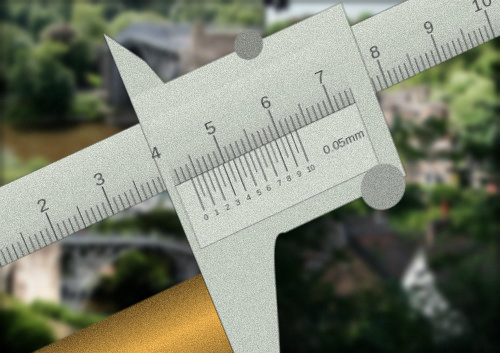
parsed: 44.0 mm
